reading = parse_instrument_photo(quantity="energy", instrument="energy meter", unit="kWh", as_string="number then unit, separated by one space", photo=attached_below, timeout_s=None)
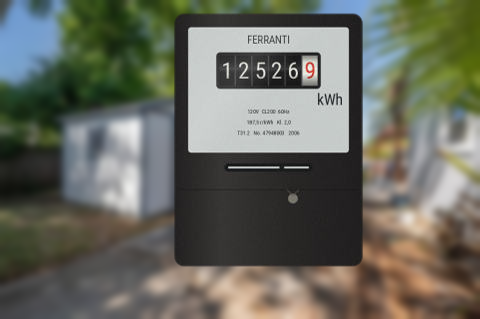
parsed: 12526.9 kWh
